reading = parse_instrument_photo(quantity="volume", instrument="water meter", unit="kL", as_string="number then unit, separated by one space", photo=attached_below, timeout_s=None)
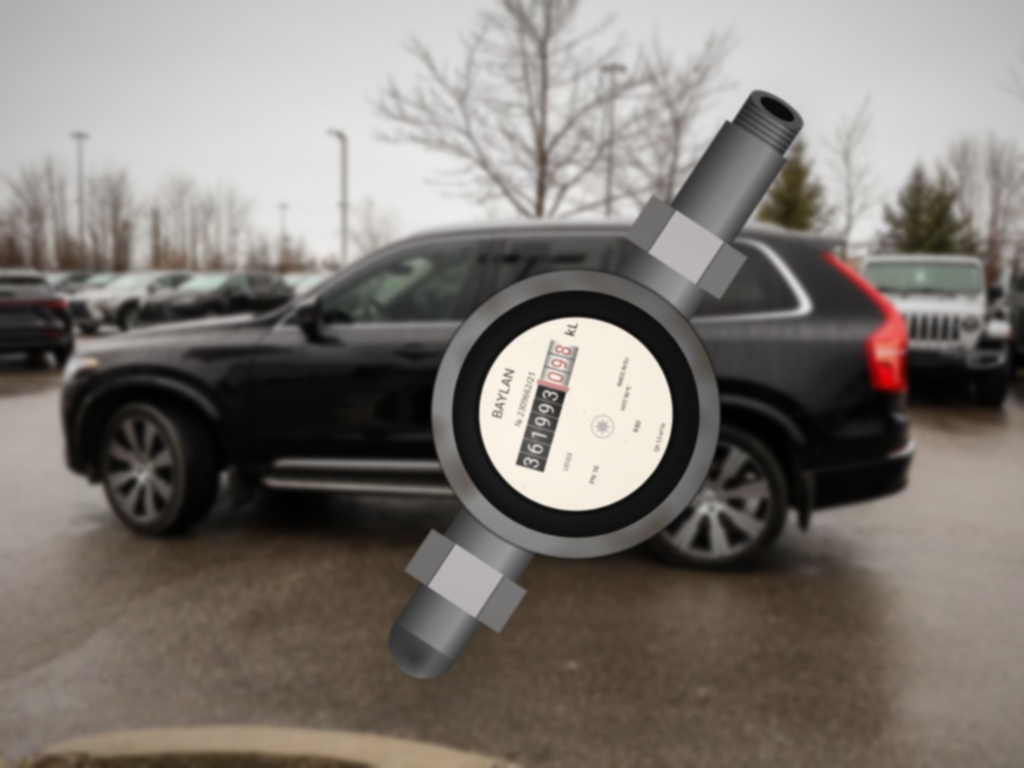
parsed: 361993.098 kL
